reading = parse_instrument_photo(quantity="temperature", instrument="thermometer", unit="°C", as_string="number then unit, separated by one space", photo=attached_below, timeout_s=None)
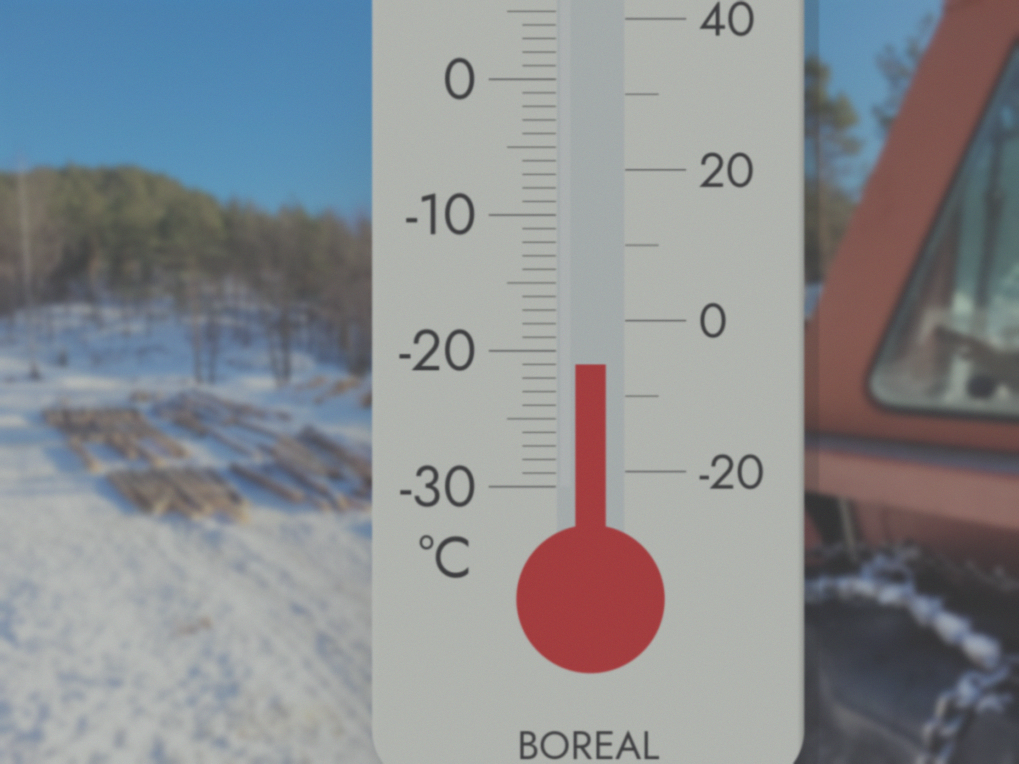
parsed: -21 °C
